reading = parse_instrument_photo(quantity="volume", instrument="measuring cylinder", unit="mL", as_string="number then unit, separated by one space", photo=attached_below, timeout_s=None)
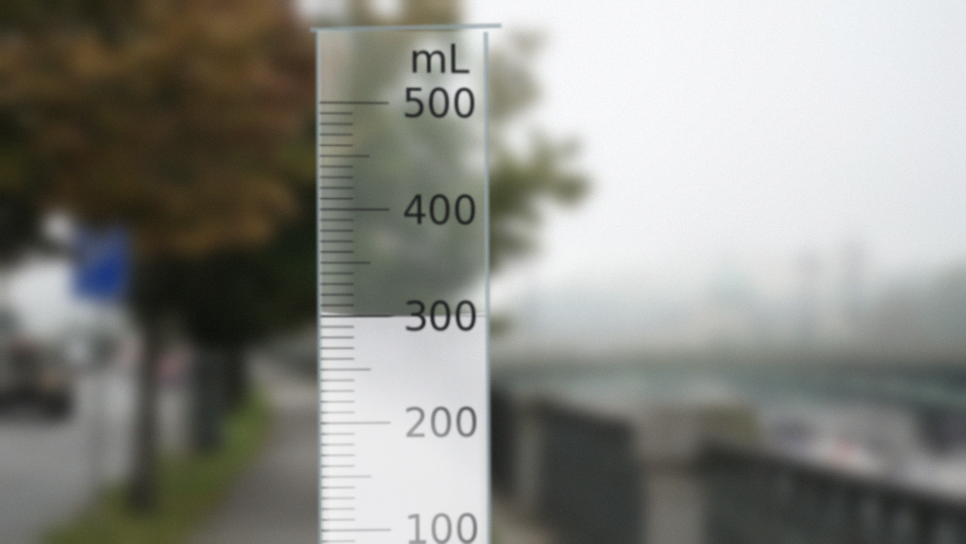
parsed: 300 mL
